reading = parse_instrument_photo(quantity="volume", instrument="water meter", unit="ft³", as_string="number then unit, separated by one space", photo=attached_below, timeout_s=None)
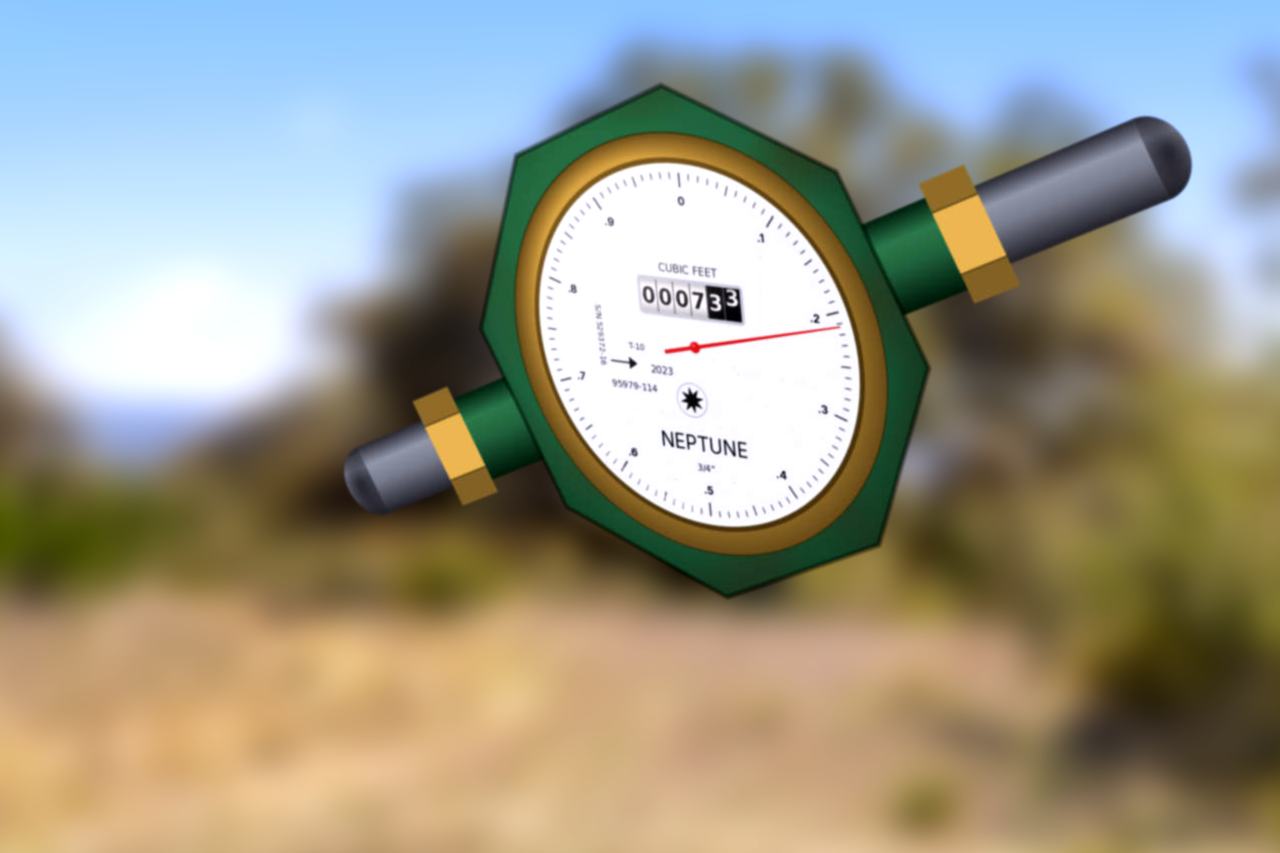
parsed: 733.21 ft³
